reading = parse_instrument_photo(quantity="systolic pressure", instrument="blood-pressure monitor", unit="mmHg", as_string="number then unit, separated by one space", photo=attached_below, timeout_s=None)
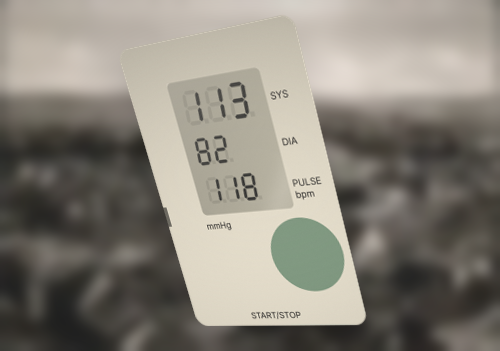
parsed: 113 mmHg
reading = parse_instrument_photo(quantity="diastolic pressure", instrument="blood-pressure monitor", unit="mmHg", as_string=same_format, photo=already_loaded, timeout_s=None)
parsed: 82 mmHg
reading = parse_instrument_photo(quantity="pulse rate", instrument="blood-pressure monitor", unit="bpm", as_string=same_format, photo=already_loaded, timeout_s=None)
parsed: 118 bpm
